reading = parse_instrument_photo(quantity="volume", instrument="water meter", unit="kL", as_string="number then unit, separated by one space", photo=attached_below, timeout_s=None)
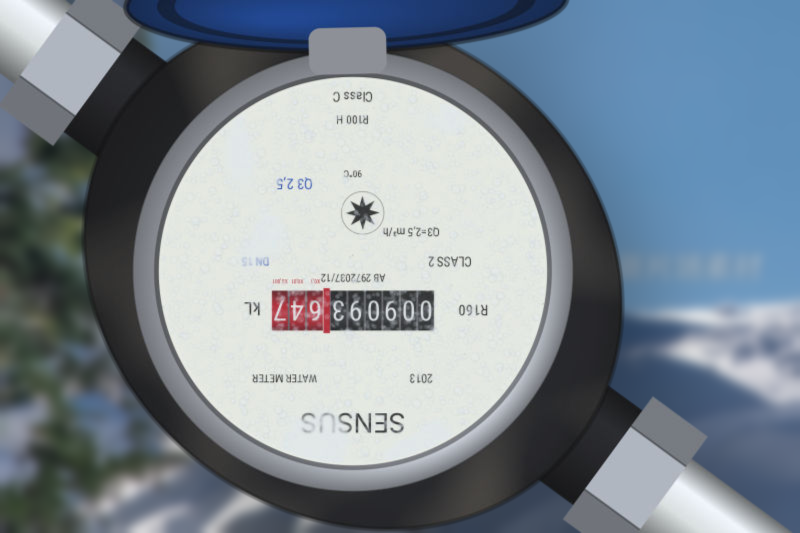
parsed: 9093.647 kL
